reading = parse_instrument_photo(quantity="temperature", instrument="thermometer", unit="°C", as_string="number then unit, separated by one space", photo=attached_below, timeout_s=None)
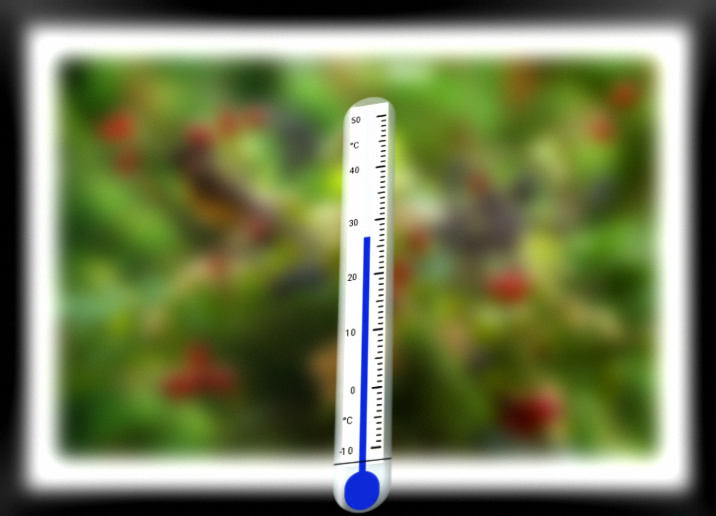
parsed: 27 °C
